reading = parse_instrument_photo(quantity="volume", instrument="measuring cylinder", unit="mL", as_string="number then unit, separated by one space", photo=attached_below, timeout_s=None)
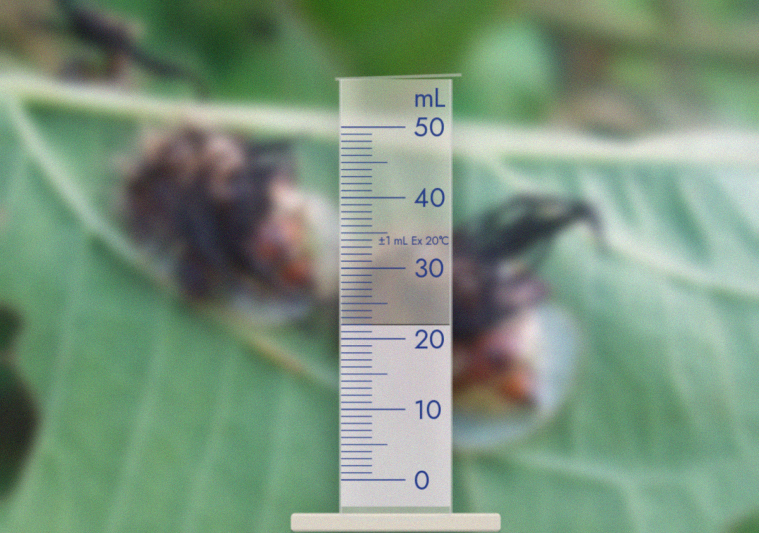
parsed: 22 mL
